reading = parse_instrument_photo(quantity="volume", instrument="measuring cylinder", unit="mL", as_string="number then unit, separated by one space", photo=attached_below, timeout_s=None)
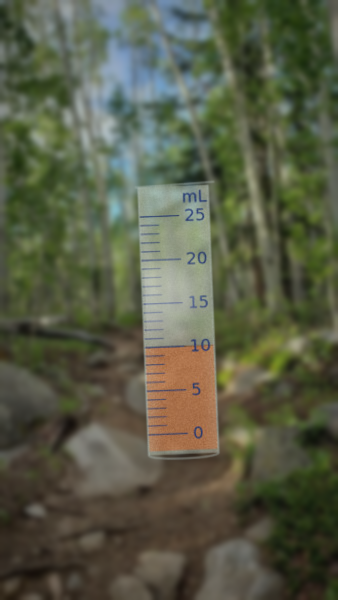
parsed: 10 mL
